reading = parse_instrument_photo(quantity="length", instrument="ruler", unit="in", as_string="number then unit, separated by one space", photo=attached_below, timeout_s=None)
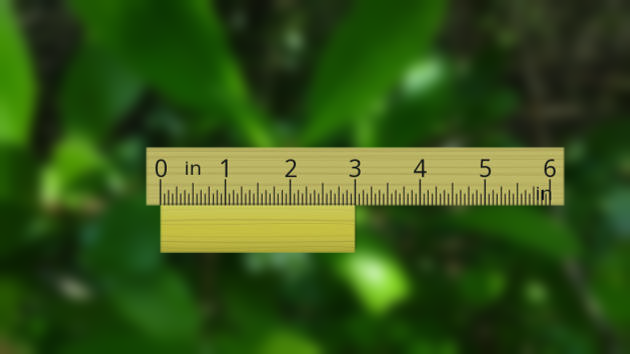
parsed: 3 in
